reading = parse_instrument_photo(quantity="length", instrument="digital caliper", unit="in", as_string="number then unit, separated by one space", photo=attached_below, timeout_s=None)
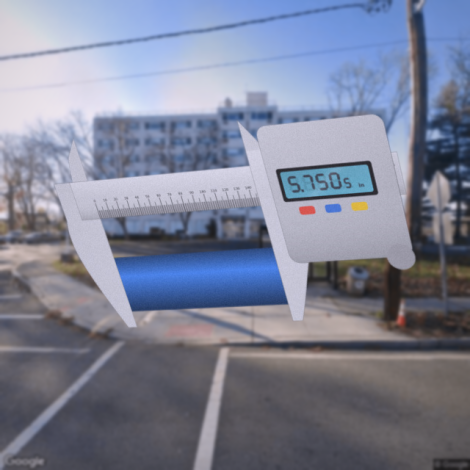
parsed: 5.7505 in
